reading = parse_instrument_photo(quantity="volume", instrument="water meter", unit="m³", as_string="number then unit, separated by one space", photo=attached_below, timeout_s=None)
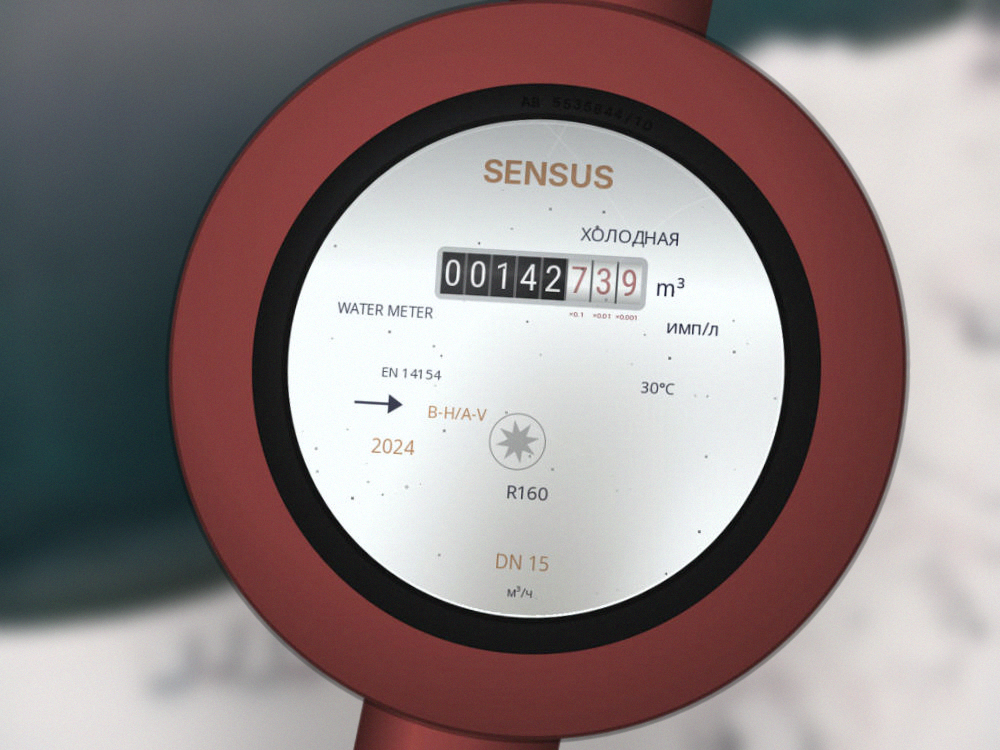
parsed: 142.739 m³
